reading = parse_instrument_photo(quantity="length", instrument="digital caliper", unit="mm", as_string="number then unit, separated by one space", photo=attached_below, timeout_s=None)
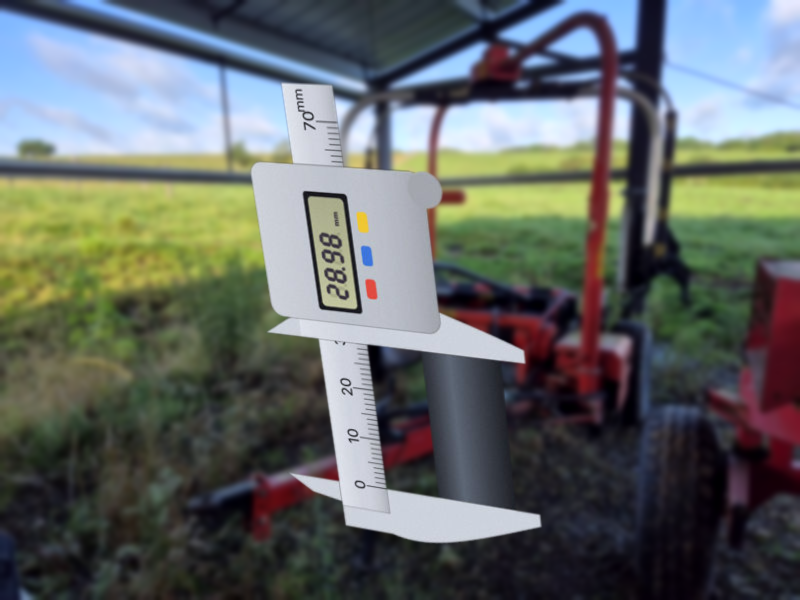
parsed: 28.98 mm
